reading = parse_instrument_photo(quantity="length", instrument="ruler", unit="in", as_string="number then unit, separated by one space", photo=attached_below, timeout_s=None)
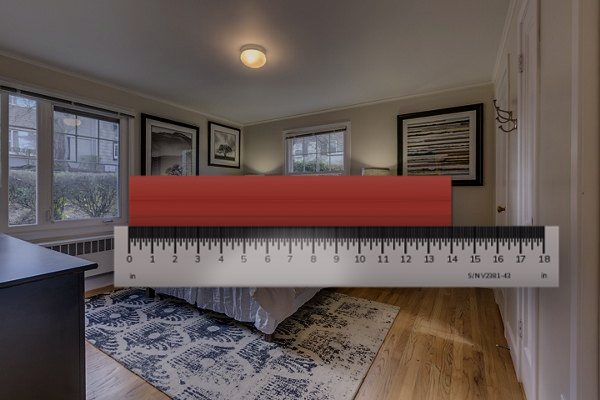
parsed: 14 in
